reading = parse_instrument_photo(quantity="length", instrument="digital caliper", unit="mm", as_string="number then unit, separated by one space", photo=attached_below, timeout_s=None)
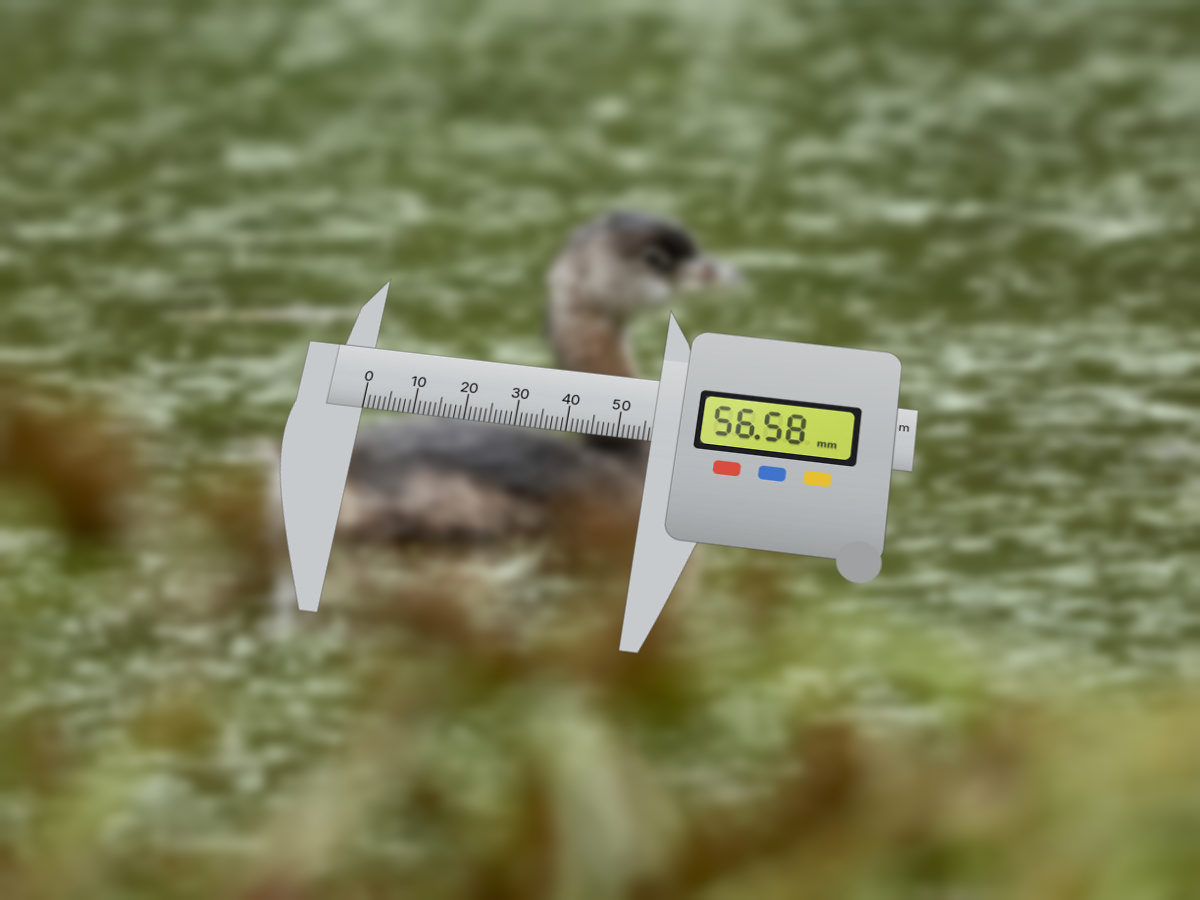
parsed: 56.58 mm
